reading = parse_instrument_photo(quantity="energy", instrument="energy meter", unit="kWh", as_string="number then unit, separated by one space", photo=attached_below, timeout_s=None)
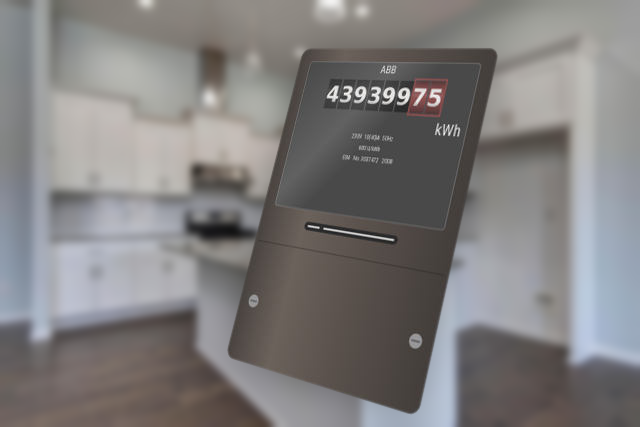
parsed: 439399.75 kWh
